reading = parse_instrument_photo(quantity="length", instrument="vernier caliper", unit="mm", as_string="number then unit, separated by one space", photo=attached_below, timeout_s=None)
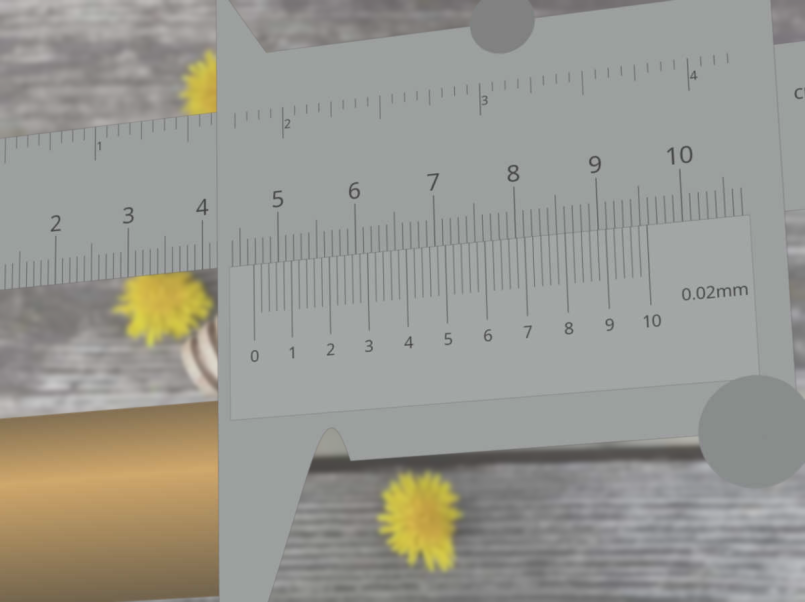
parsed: 46.8 mm
